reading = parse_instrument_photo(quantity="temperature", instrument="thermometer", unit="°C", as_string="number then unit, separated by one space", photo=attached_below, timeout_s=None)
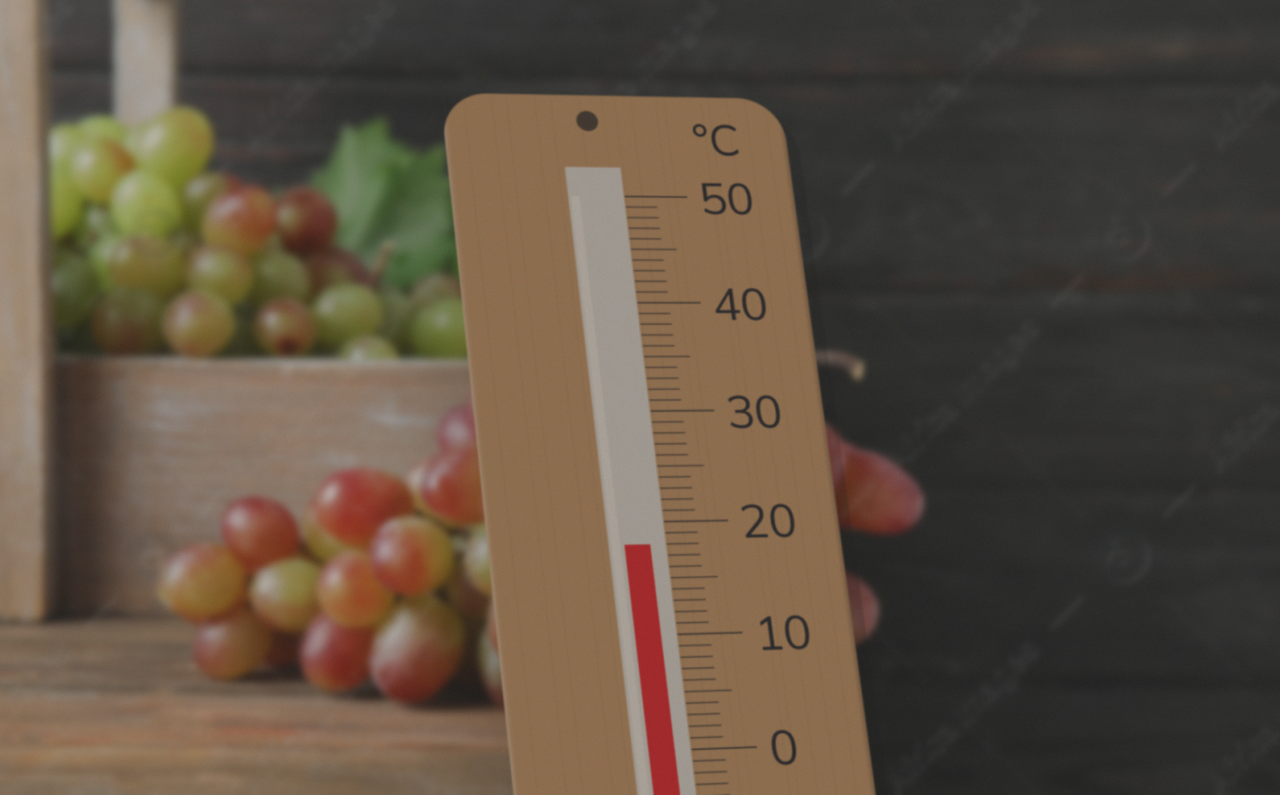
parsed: 18 °C
